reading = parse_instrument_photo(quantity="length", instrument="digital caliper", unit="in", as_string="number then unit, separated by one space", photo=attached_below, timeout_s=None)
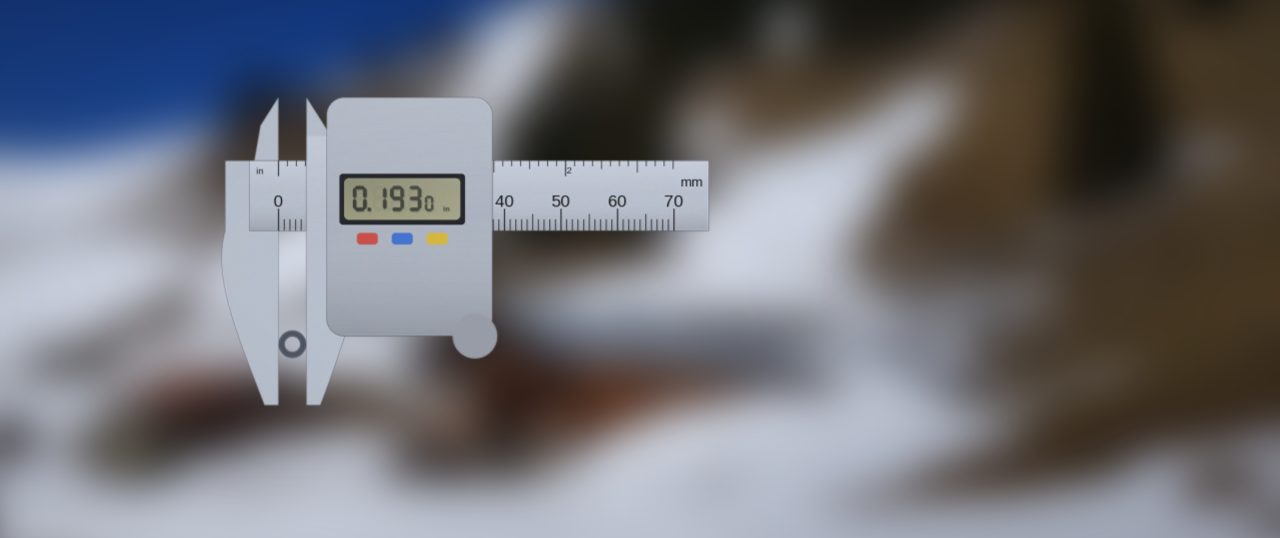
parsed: 0.1930 in
